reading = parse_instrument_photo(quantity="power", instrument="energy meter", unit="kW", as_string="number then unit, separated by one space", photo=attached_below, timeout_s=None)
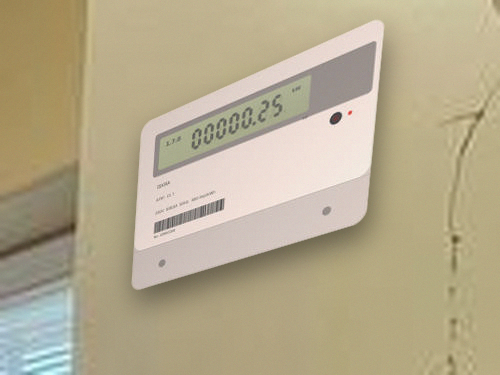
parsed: 0.25 kW
